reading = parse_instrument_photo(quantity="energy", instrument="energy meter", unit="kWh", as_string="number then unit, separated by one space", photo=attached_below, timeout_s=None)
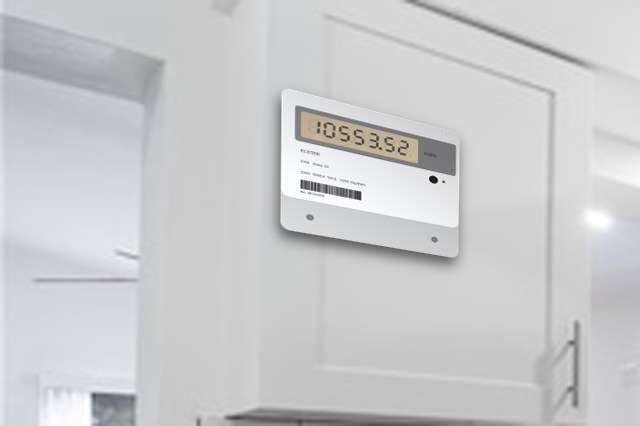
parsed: 10553.52 kWh
